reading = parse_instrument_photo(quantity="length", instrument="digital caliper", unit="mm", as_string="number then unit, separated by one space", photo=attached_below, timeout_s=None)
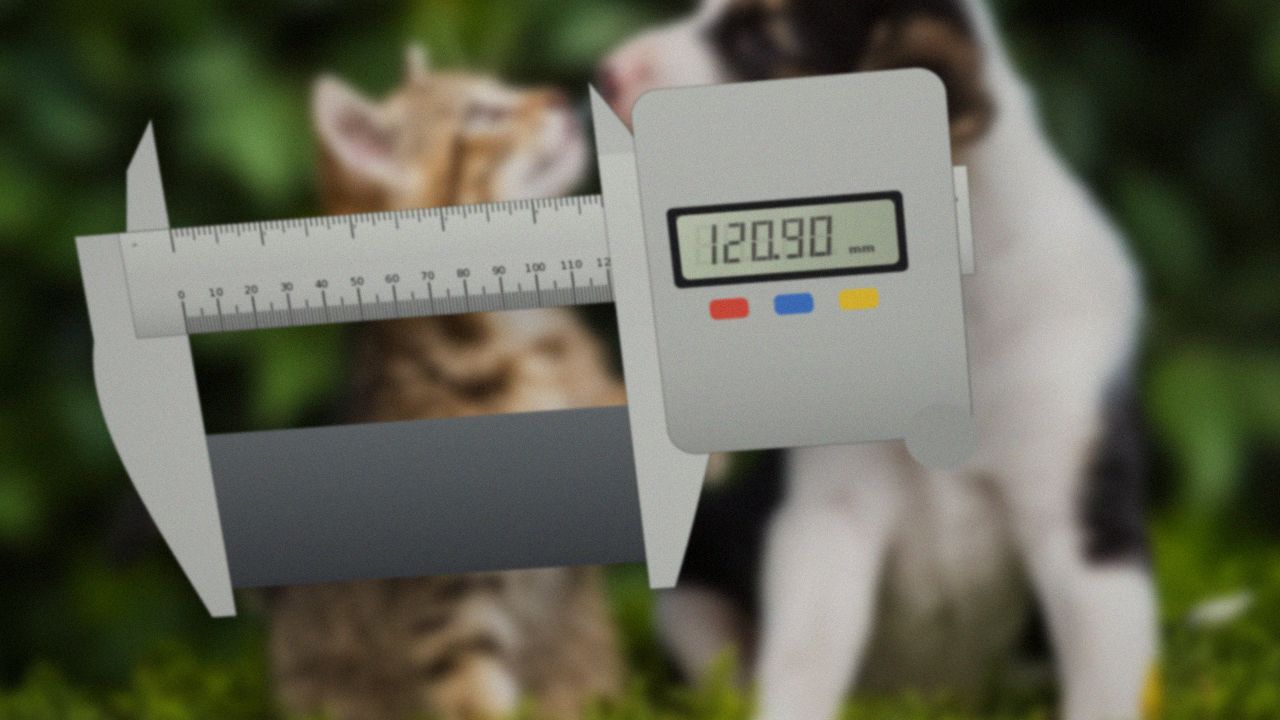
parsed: 120.90 mm
